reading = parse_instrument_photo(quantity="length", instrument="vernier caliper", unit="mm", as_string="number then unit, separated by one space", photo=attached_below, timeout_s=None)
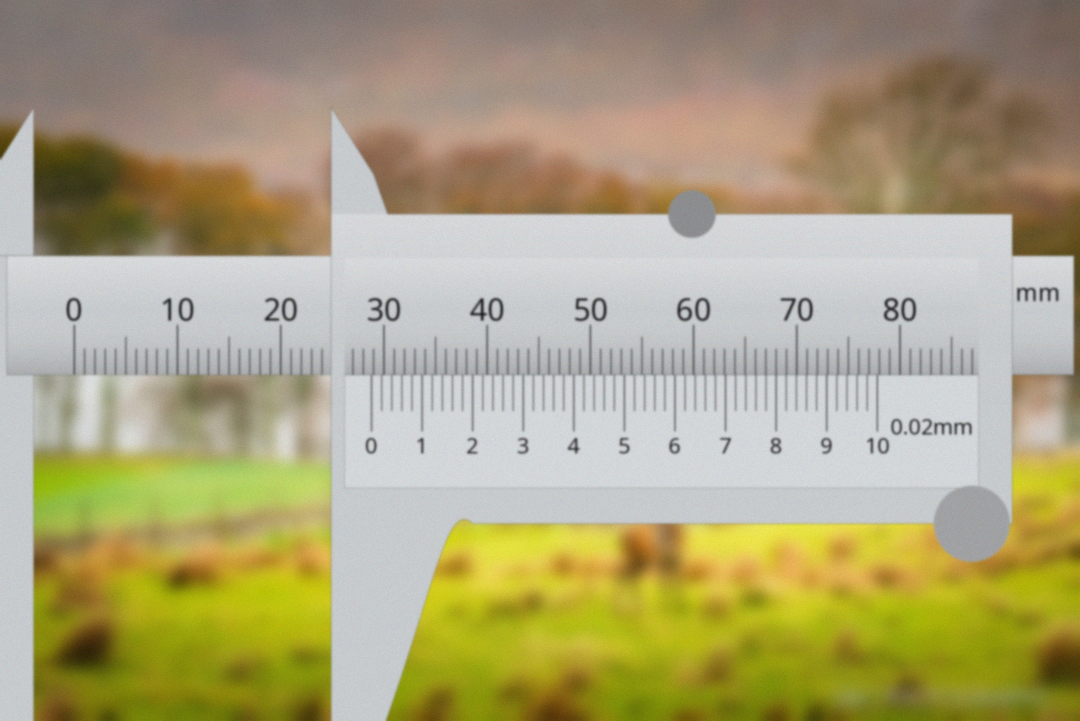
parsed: 28.8 mm
